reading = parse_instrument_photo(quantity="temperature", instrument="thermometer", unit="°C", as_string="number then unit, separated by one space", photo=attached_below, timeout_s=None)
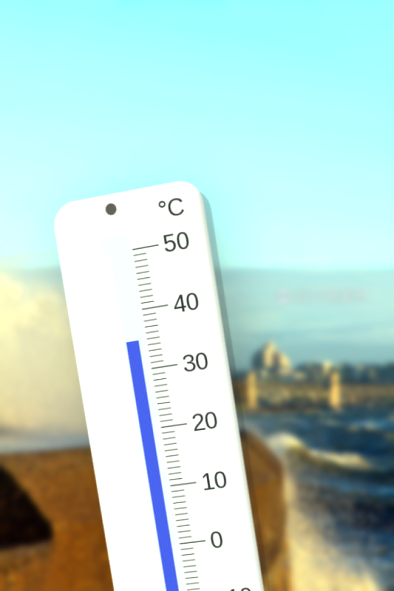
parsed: 35 °C
